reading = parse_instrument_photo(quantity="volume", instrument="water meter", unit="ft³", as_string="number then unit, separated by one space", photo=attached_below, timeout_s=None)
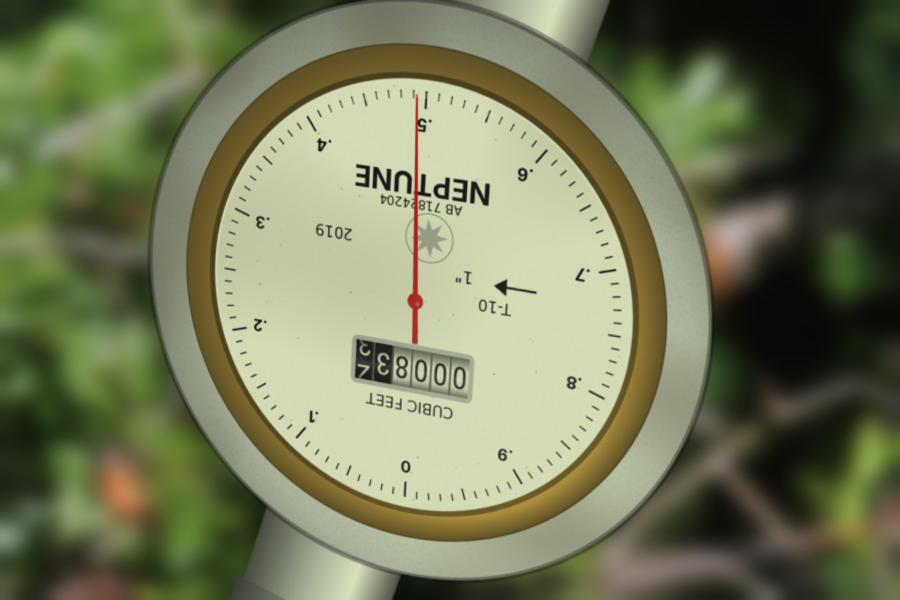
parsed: 832.49 ft³
